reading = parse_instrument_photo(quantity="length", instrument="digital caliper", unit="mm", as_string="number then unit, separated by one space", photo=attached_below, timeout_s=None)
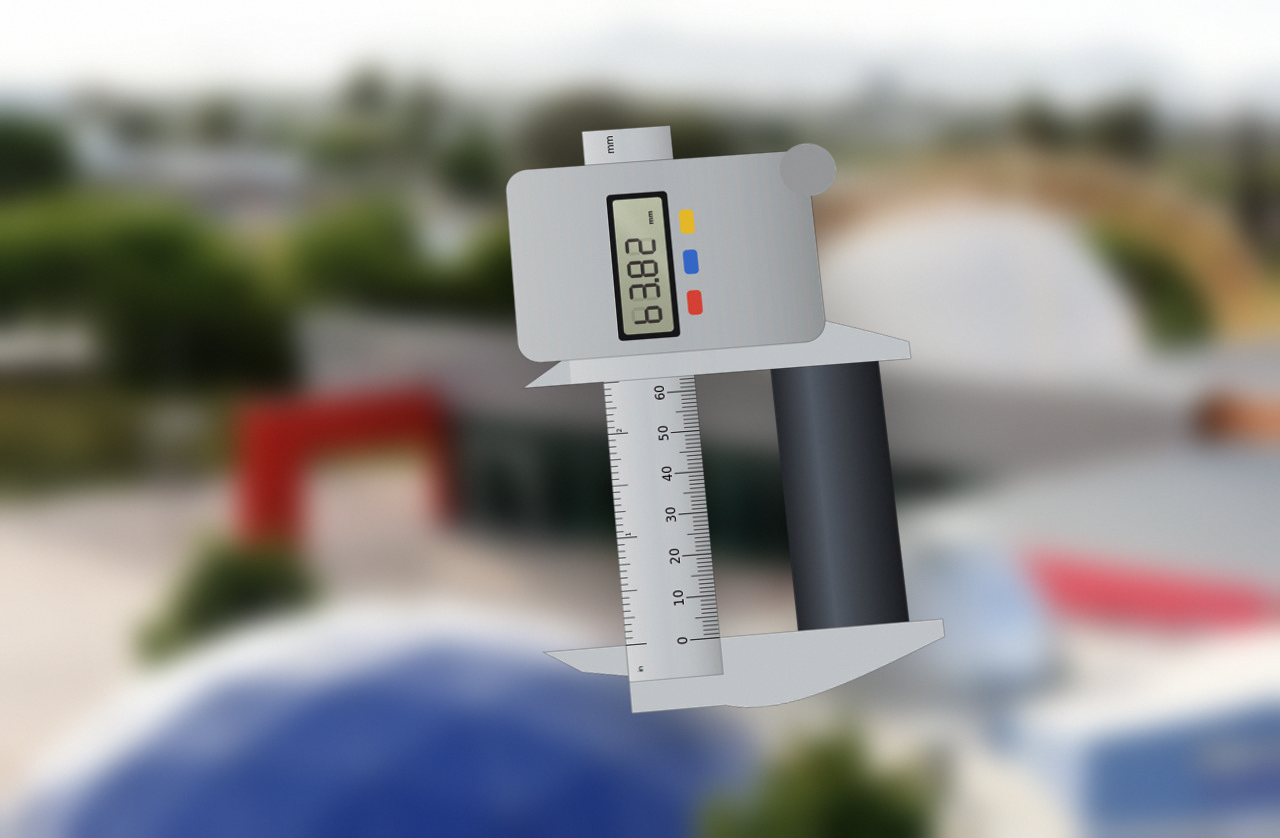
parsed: 63.82 mm
